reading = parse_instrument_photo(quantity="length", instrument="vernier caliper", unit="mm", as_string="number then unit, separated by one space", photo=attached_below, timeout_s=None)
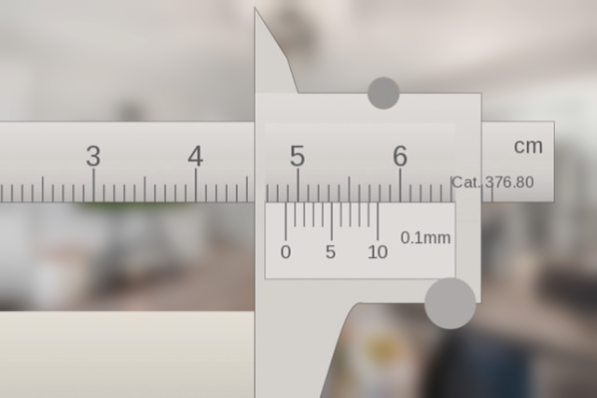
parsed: 48.8 mm
